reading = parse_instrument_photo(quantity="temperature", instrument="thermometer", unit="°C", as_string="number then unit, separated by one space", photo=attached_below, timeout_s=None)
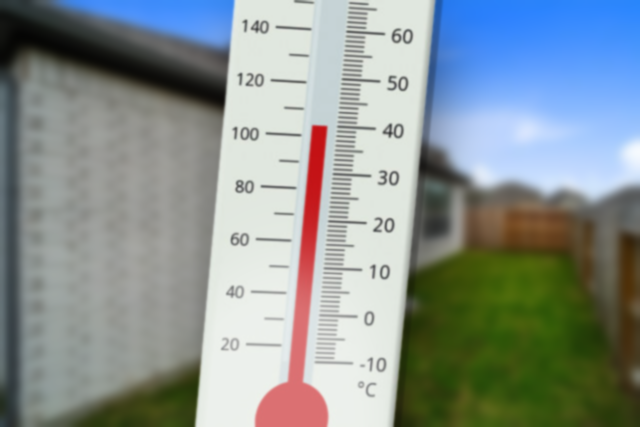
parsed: 40 °C
